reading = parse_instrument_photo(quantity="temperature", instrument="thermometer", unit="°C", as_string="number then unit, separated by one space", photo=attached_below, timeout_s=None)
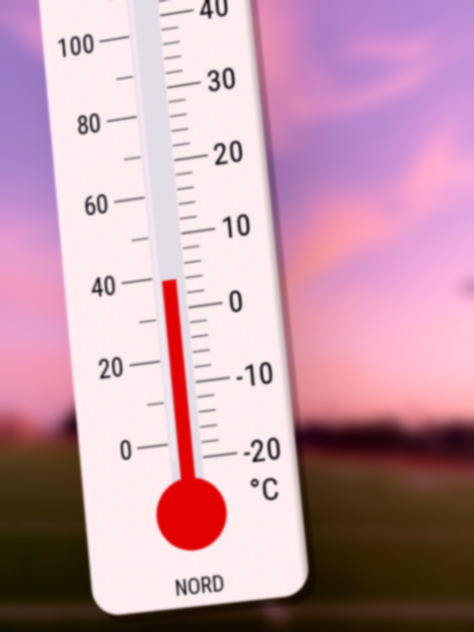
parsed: 4 °C
